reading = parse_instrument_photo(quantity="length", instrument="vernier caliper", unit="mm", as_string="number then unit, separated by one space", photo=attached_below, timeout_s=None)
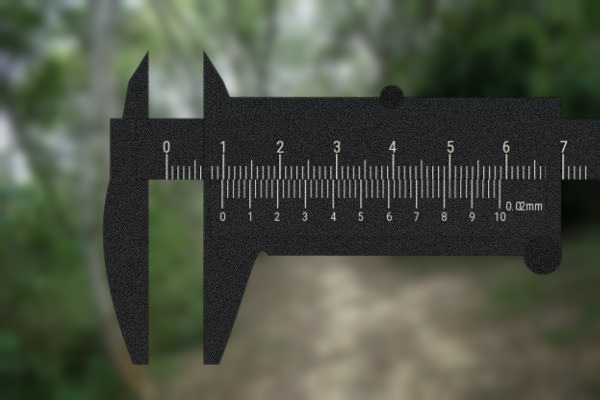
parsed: 9.8 mm
